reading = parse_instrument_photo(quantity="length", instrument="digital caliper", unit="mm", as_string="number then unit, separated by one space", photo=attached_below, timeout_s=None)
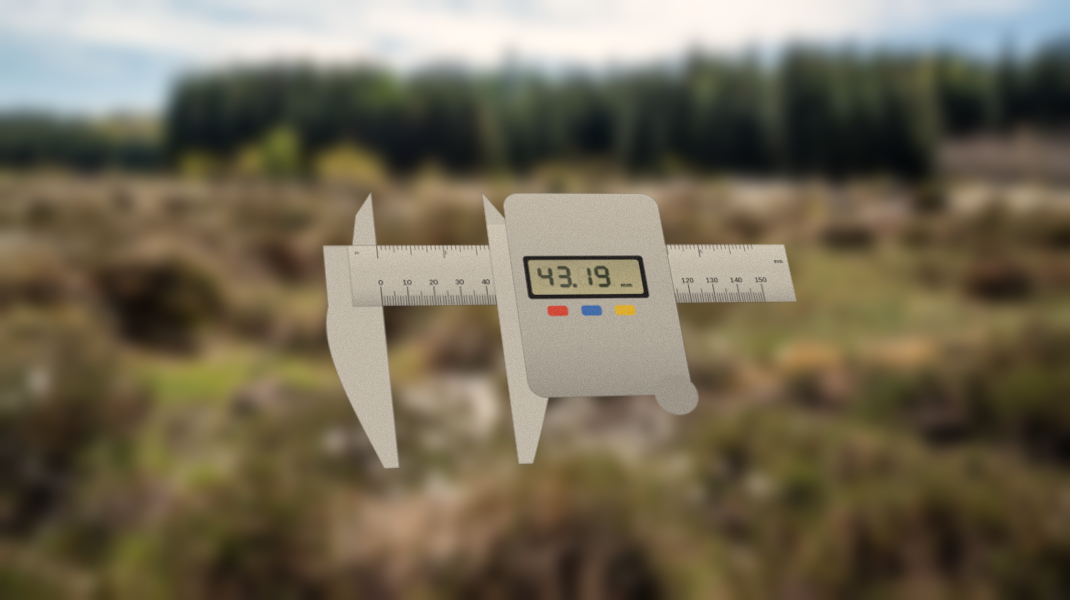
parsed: 43.19 mm
